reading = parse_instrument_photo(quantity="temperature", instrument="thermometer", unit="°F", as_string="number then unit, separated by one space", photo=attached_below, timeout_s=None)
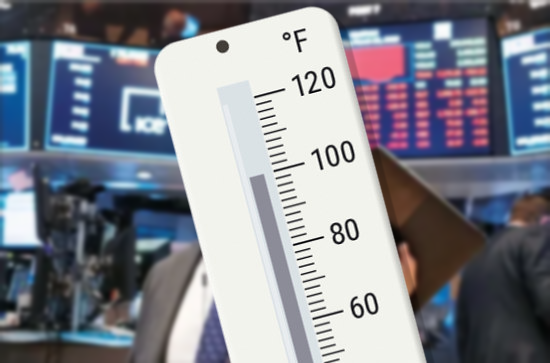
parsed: 100 °F
